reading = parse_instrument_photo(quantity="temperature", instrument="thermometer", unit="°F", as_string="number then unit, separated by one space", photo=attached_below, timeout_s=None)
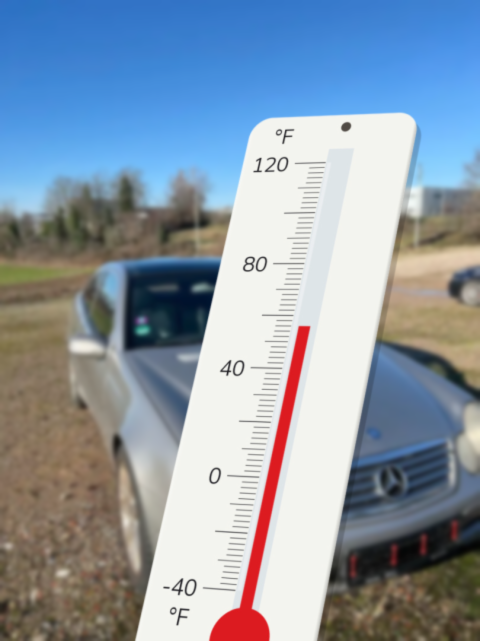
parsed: 56 °F
